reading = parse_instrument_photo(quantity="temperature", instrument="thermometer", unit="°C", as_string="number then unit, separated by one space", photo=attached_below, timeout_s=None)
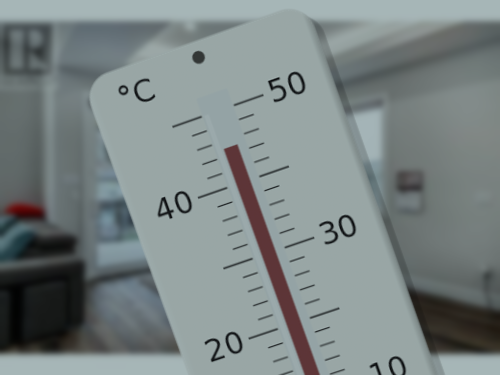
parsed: 45 °C
